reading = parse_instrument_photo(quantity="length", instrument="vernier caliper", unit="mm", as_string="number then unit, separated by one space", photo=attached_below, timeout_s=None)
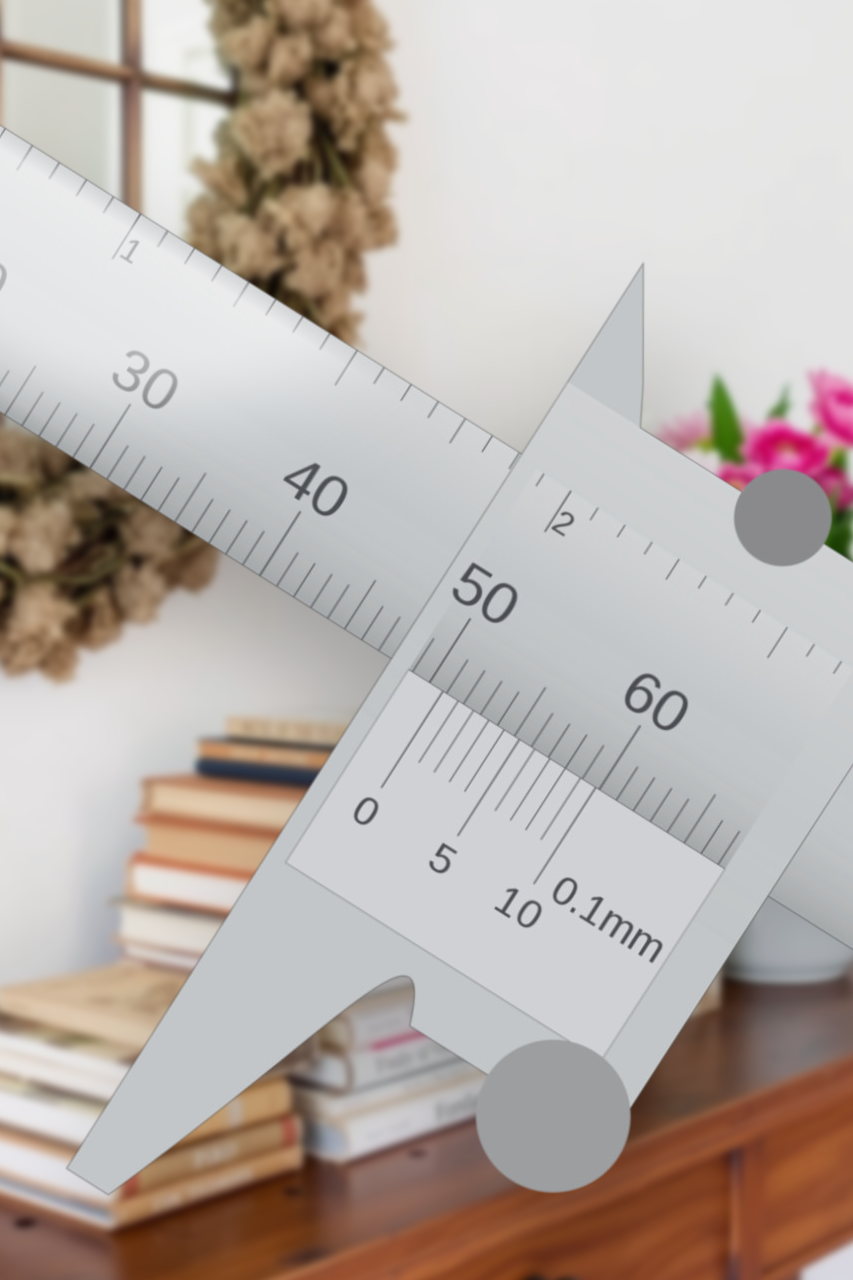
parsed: 50.8 mm
